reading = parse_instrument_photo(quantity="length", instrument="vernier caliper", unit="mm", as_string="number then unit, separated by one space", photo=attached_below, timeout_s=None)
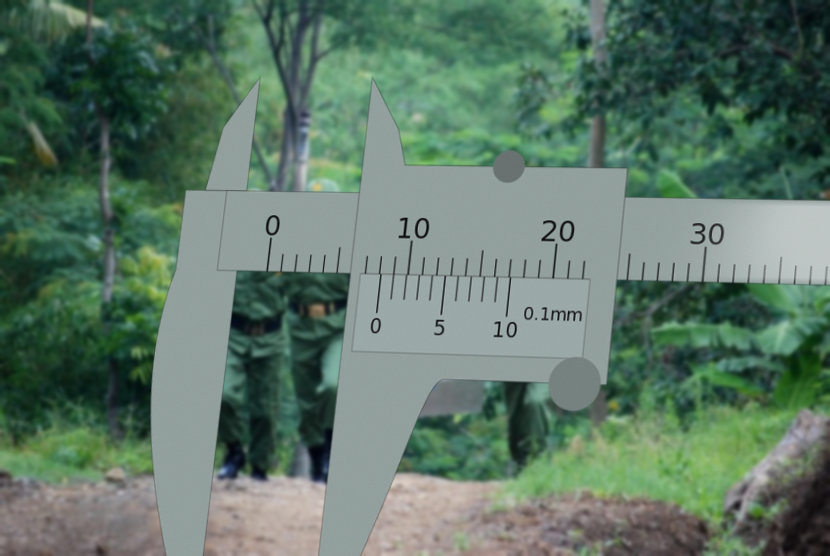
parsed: 8.1 mm
